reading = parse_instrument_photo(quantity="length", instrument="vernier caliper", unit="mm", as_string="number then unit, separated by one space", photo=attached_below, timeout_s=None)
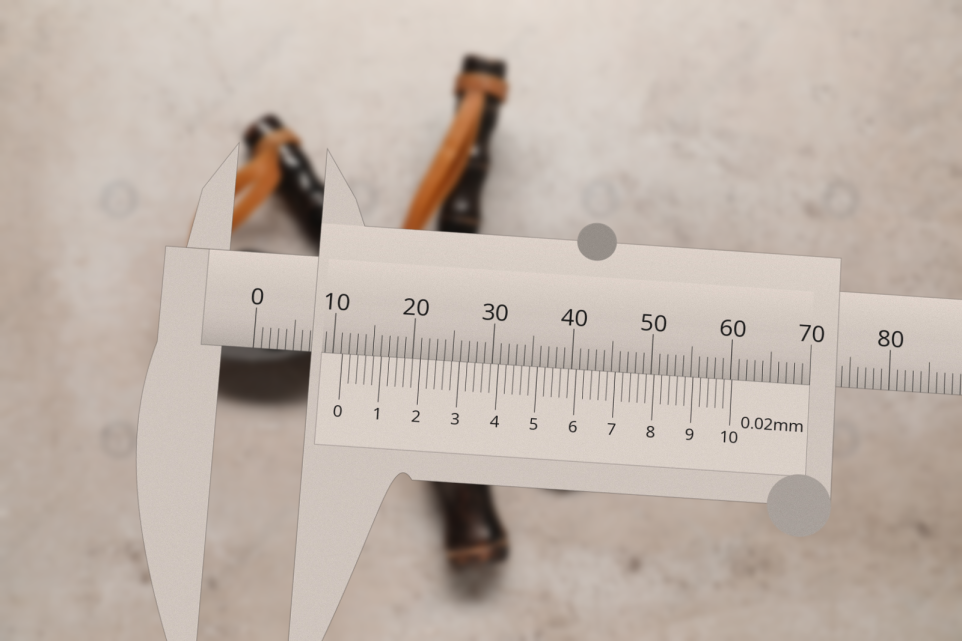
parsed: 11.2 mm
